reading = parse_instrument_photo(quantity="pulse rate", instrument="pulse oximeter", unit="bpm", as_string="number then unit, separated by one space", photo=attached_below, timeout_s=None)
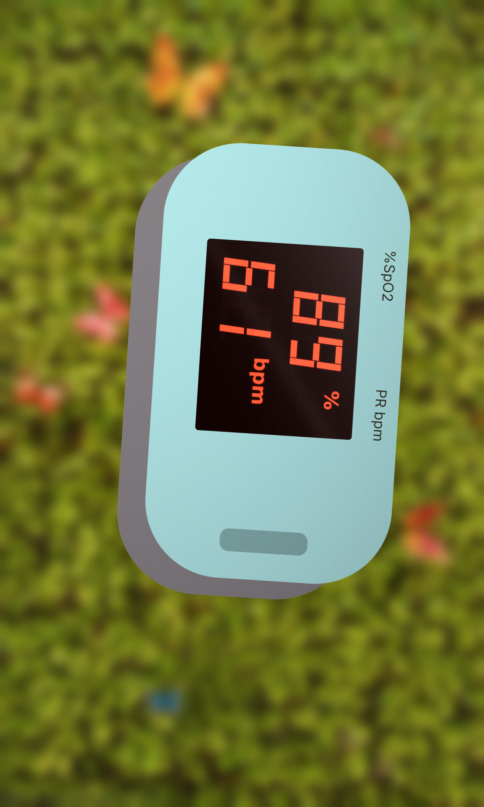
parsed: 61 bpm
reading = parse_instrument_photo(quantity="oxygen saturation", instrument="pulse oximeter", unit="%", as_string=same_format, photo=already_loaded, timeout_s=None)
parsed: 89 %
